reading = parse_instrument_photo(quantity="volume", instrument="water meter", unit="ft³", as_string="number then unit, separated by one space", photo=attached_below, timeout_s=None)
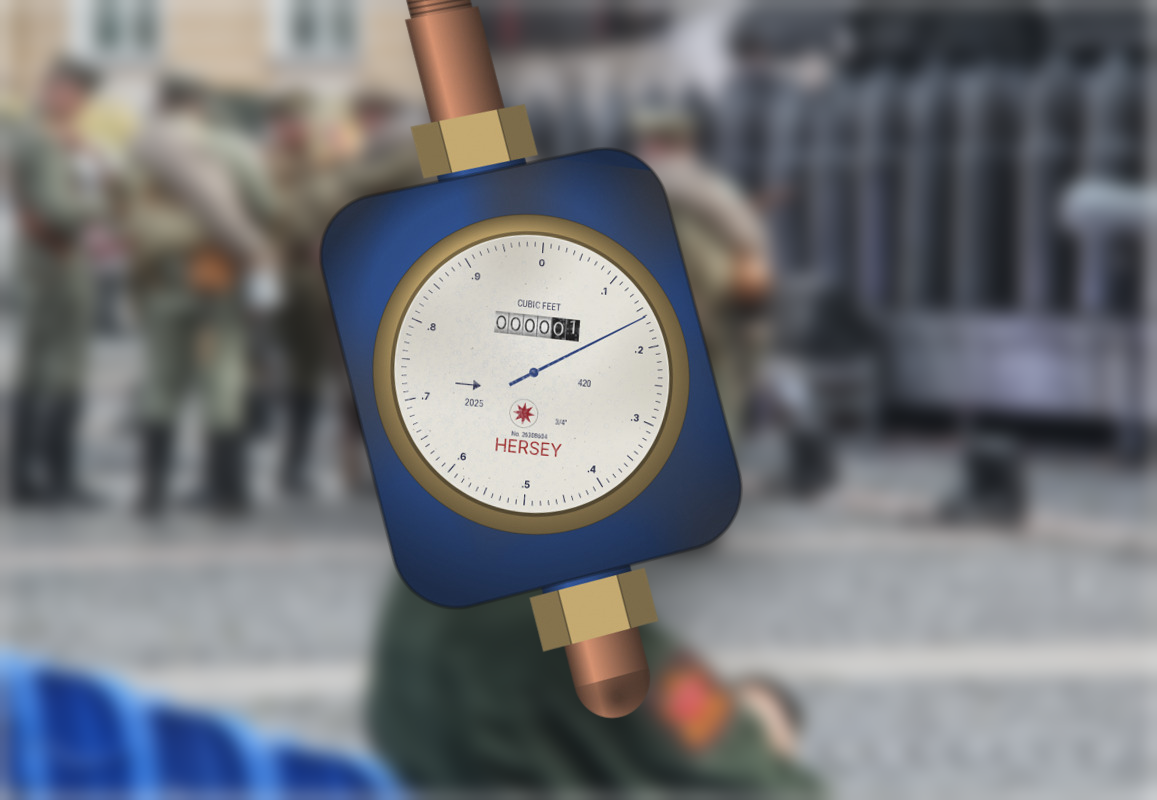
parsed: 1.16 ft³
